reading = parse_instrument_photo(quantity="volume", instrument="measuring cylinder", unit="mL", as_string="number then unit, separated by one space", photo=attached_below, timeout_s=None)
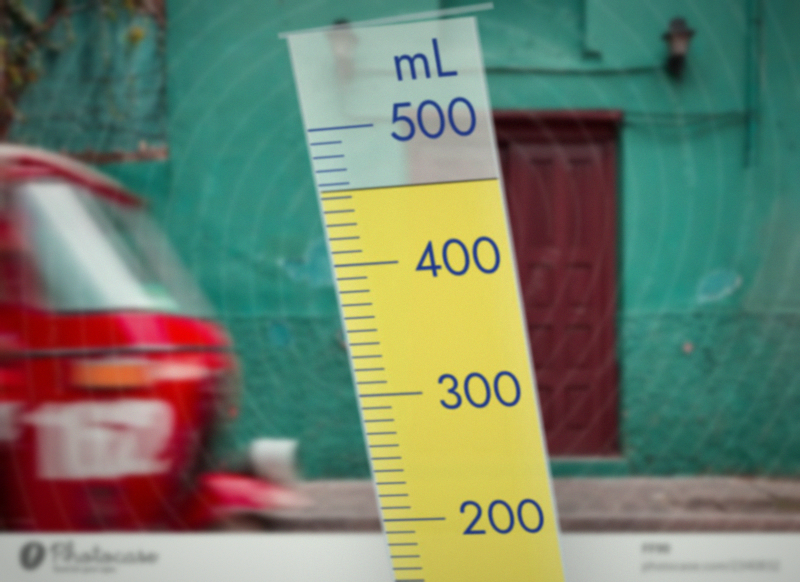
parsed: 455 mL
